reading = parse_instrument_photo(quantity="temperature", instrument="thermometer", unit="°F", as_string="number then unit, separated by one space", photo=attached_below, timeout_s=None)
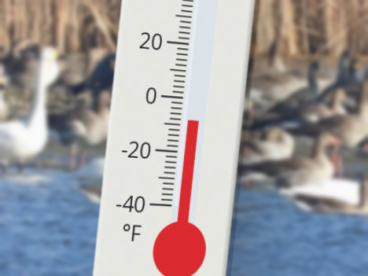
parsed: -8 °F
